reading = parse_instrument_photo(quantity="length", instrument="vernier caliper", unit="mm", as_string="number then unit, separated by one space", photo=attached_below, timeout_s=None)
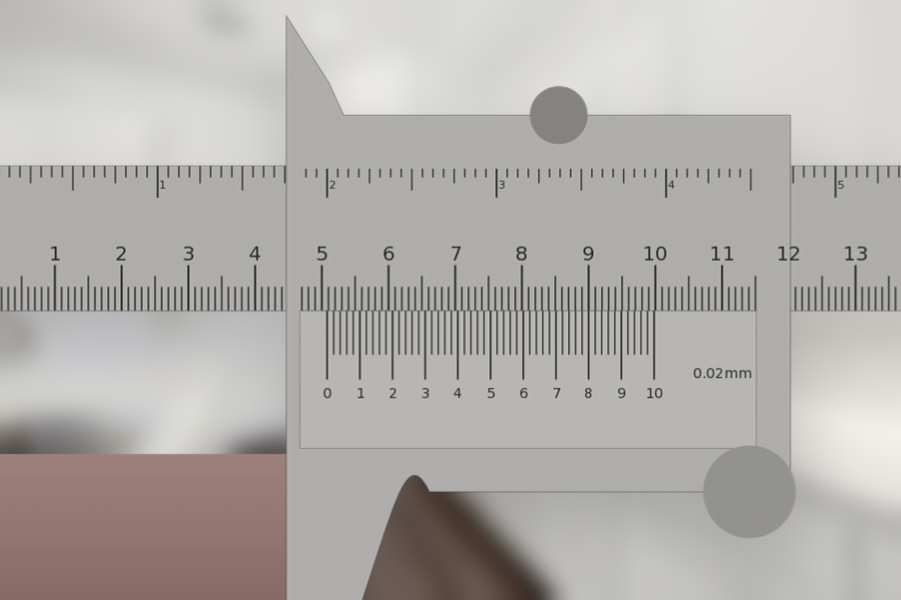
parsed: 50.8 mm
